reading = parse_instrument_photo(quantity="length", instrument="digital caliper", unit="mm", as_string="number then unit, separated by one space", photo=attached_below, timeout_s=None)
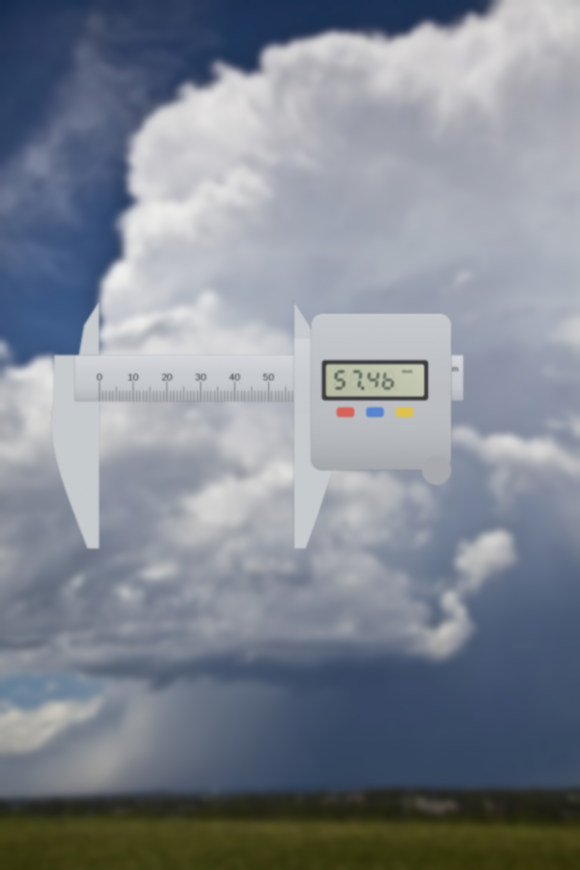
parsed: 57.46 mm
